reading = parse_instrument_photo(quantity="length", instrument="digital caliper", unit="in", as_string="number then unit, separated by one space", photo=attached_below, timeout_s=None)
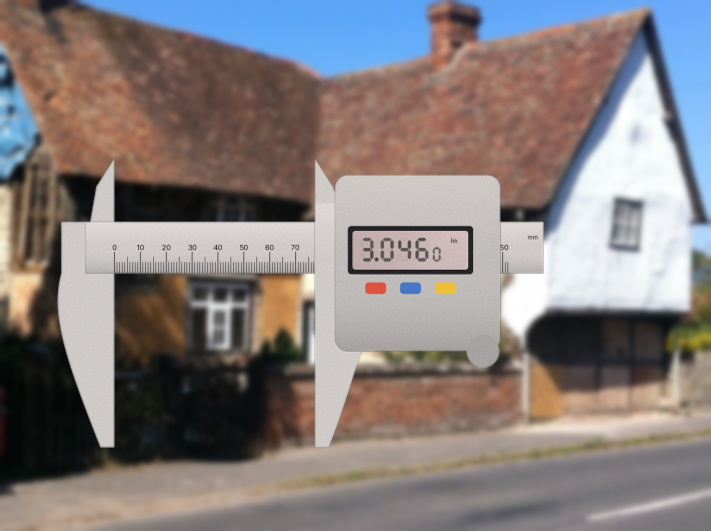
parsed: 3.0460 in
